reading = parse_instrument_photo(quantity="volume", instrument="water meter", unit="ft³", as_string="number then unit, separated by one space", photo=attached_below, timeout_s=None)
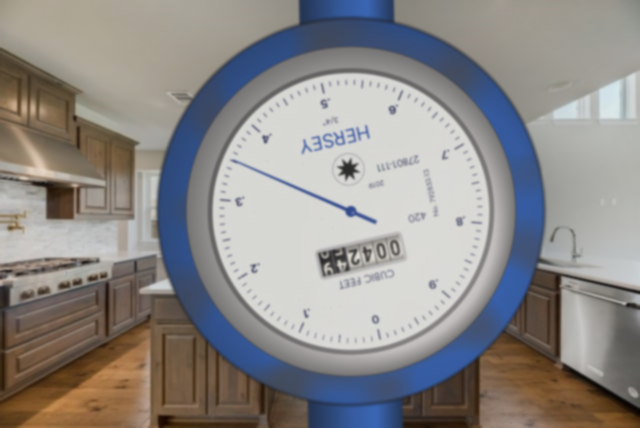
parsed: 4249.35 ft³
